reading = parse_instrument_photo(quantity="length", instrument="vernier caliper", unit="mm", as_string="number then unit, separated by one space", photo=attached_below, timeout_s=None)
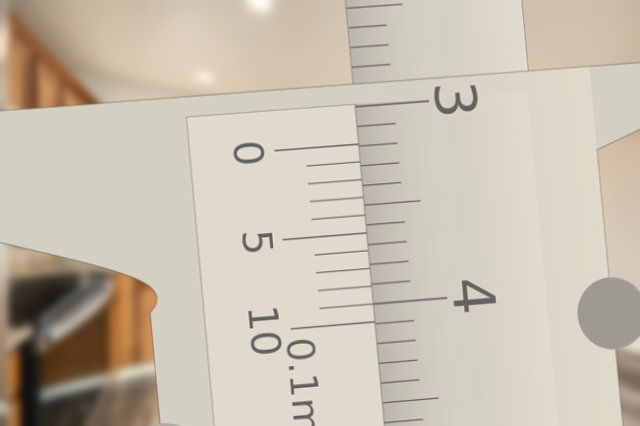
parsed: 31.9 mm
